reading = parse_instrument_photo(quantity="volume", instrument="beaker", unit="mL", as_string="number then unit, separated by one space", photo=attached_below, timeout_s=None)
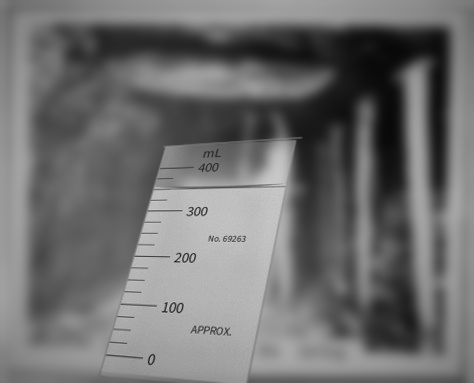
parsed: 350 mL
